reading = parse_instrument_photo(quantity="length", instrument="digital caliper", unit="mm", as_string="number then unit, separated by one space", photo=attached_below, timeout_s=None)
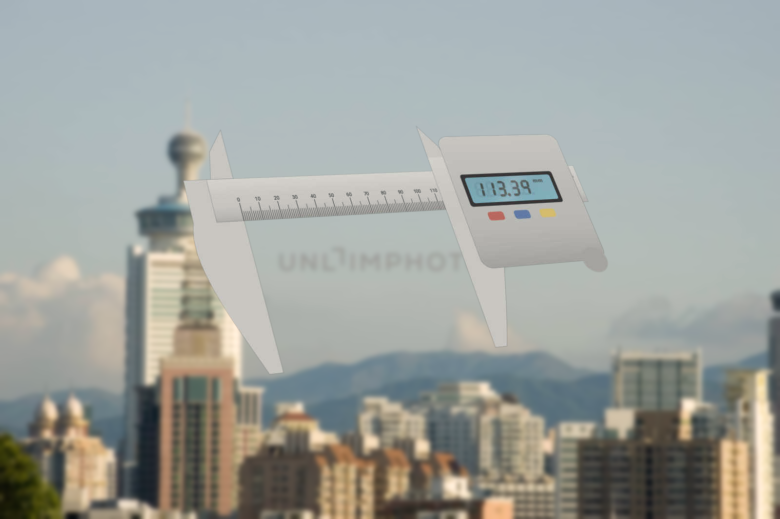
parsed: 113.39 mm
